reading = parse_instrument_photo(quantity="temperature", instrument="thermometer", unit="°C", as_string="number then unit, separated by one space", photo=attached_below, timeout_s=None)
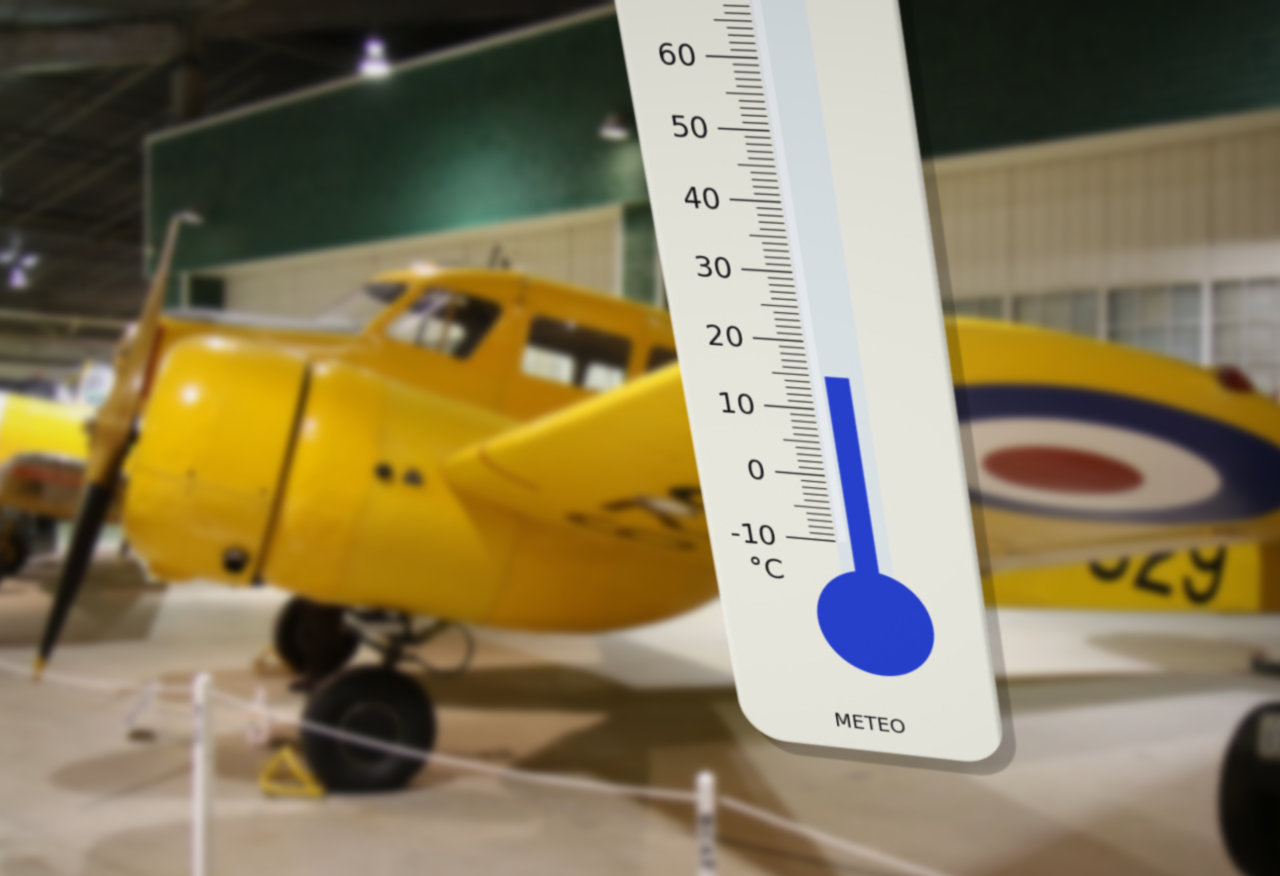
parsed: 15 °C
